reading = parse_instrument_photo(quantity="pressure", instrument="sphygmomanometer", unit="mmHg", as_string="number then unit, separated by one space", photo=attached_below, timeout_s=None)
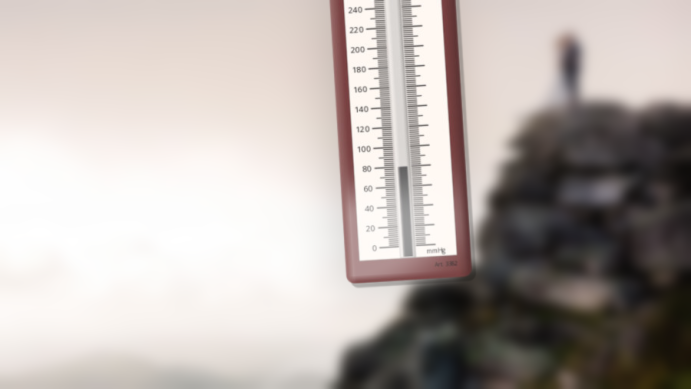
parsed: 80 mmHg
